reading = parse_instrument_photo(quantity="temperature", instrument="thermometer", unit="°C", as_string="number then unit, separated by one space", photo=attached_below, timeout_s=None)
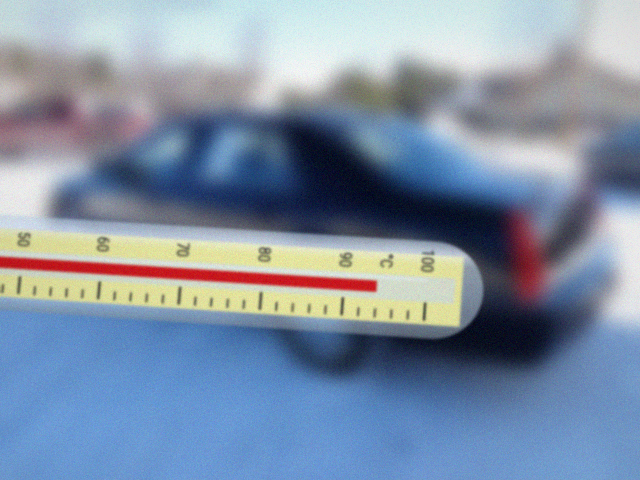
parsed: 94 °C
